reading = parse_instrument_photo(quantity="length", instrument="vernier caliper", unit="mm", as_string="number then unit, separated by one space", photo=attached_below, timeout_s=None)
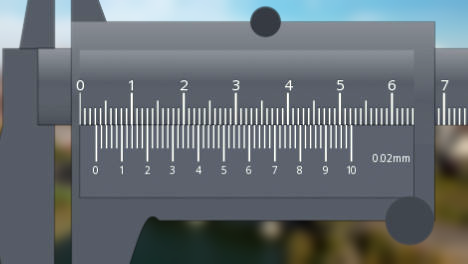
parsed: 3.2 mm
